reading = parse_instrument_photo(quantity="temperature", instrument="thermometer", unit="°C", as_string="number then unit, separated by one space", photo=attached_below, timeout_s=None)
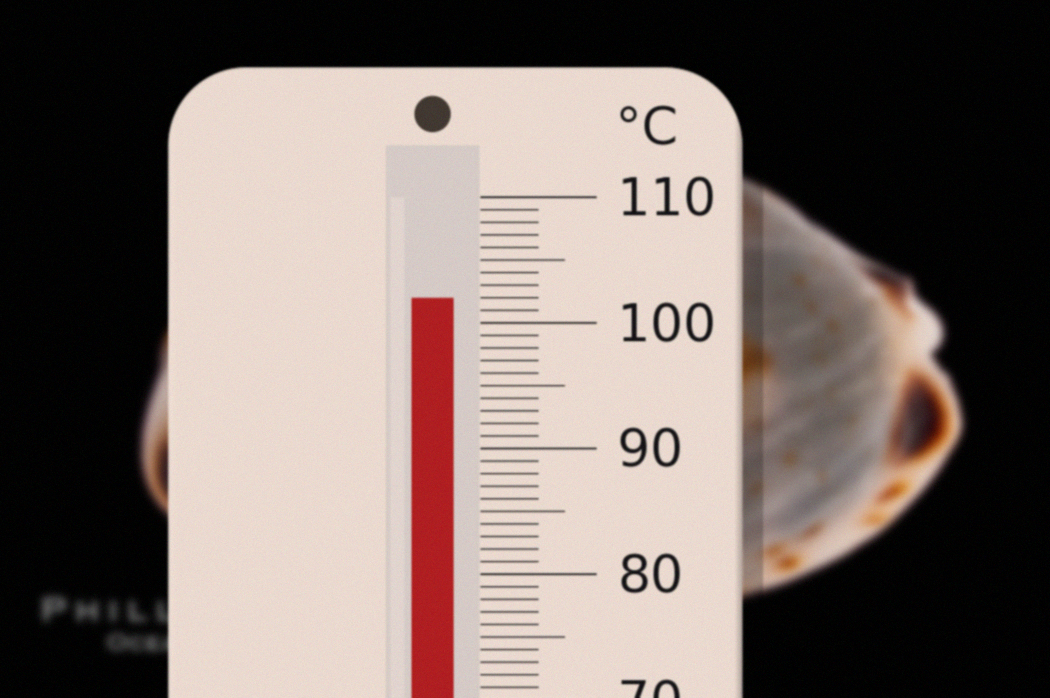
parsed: 102 °C
